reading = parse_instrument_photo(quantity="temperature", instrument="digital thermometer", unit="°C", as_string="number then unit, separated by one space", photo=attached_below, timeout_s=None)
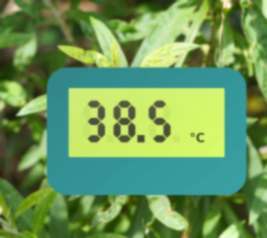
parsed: 38.5 °C
